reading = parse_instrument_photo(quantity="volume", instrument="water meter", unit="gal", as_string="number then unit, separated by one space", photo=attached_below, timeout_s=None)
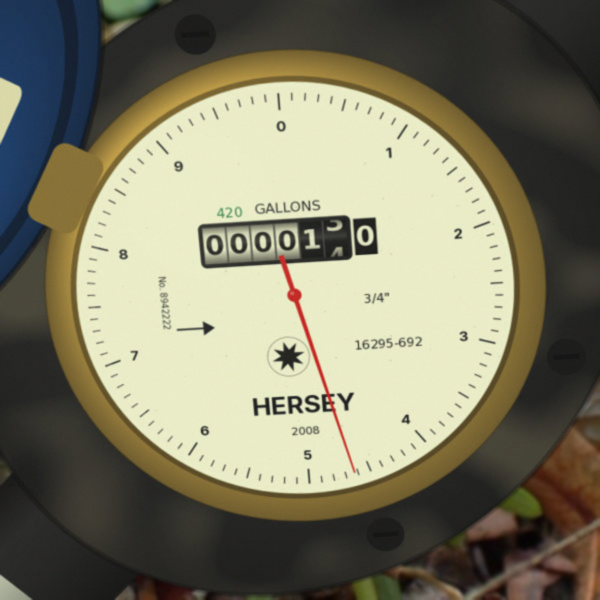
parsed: 134.6 gal
